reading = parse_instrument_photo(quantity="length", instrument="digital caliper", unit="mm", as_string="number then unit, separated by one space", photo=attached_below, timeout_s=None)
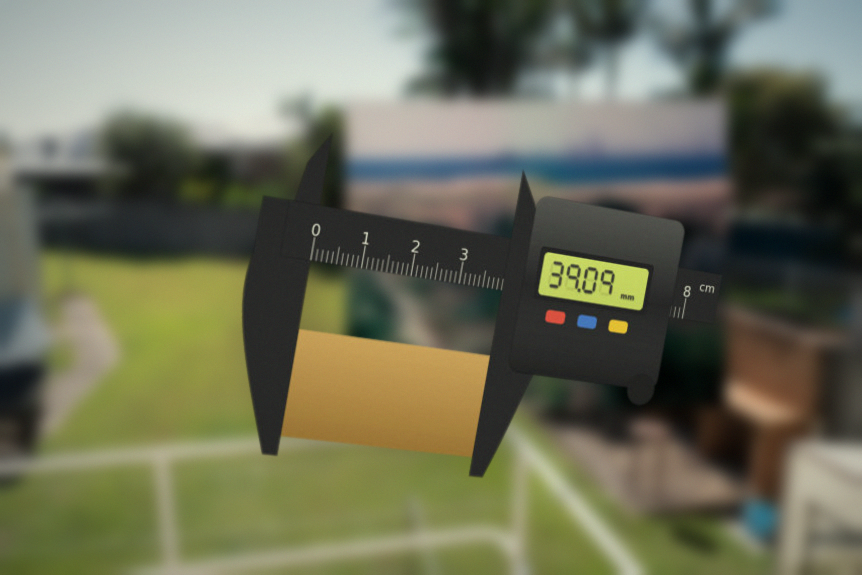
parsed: 39.09 mm
